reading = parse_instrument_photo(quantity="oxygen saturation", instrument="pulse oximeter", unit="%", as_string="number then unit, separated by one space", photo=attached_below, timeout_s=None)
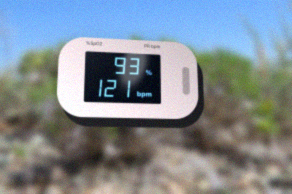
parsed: 93 %
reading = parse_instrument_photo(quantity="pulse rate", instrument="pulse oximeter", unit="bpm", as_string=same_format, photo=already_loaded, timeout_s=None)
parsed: 121 bpm
